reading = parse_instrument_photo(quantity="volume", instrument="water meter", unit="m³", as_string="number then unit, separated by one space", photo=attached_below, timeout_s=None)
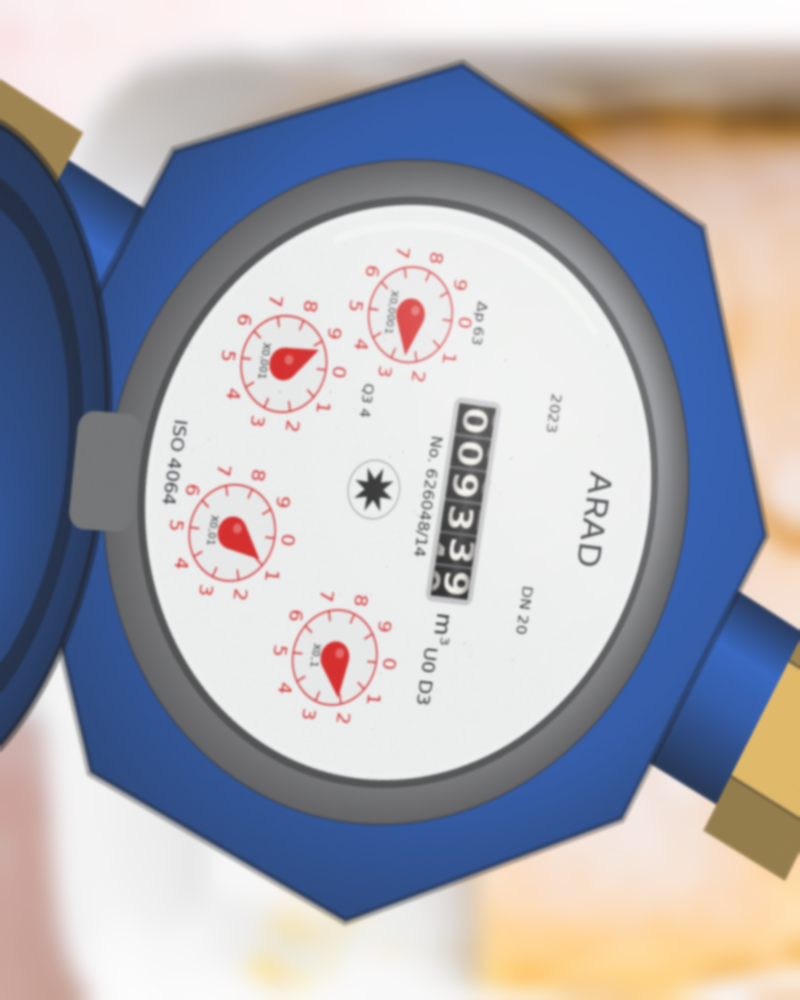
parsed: 9339.2092 m³
